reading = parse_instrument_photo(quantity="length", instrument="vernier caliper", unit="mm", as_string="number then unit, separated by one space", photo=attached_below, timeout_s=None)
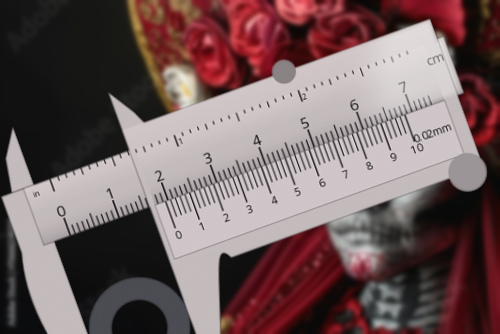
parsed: 19.5 mm
